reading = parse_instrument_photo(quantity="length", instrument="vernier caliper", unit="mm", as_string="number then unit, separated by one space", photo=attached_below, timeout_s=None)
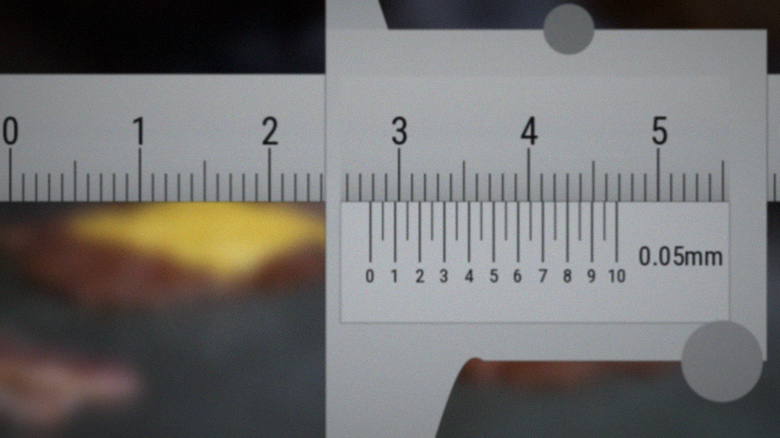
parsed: 27.8 mm
